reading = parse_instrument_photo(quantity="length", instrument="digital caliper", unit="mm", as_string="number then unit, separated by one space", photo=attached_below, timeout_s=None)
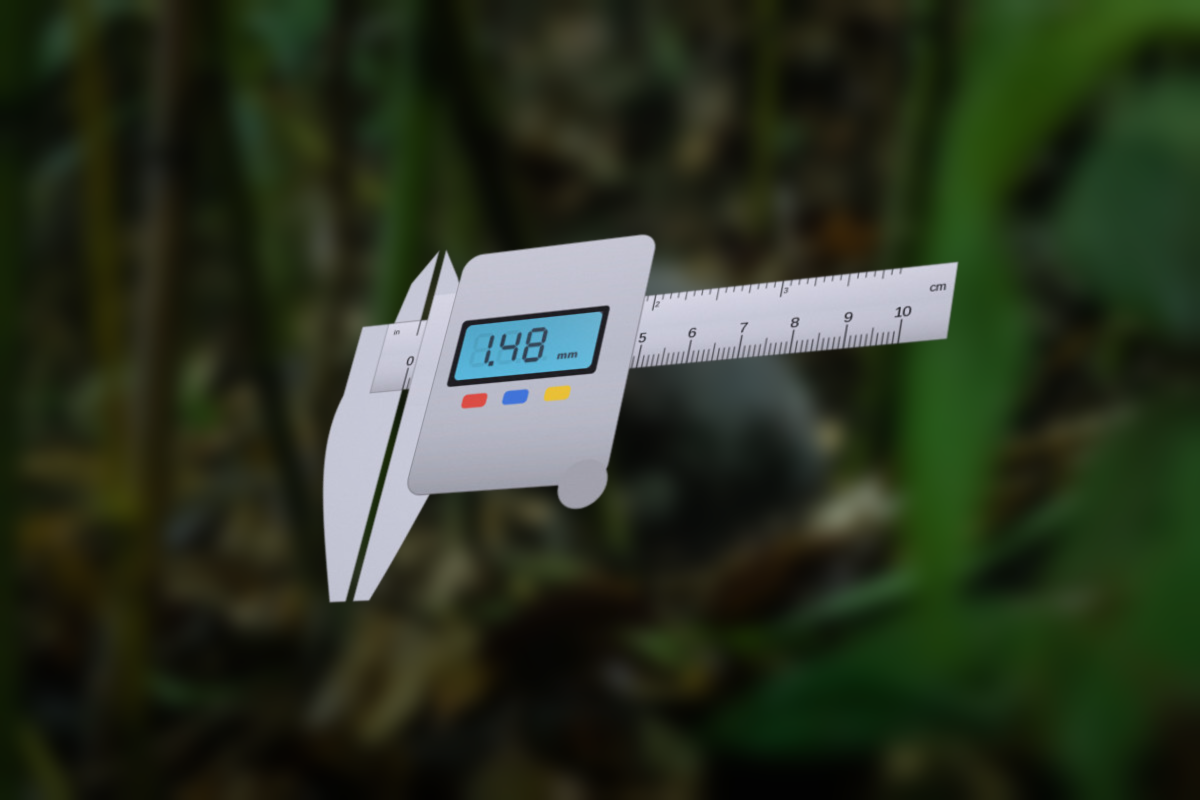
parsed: 1.48 mm
